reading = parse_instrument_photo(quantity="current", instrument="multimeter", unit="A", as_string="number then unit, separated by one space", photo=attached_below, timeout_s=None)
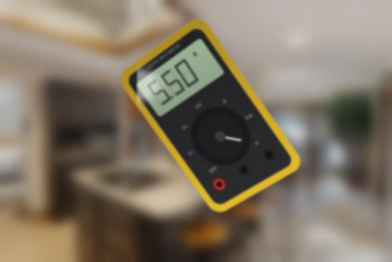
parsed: 5.50 A
